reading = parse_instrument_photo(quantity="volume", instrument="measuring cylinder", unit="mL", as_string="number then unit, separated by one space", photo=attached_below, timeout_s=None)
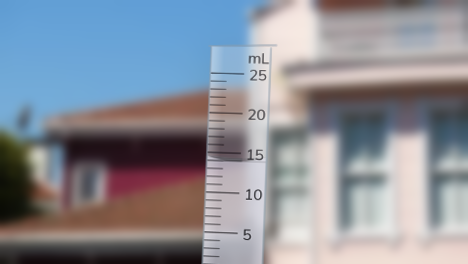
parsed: 14 mL
